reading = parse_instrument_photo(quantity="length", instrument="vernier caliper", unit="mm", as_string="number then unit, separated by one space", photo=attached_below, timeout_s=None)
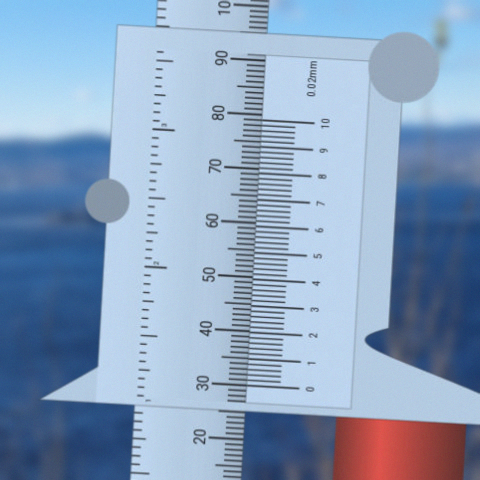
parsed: 30.0 mm
